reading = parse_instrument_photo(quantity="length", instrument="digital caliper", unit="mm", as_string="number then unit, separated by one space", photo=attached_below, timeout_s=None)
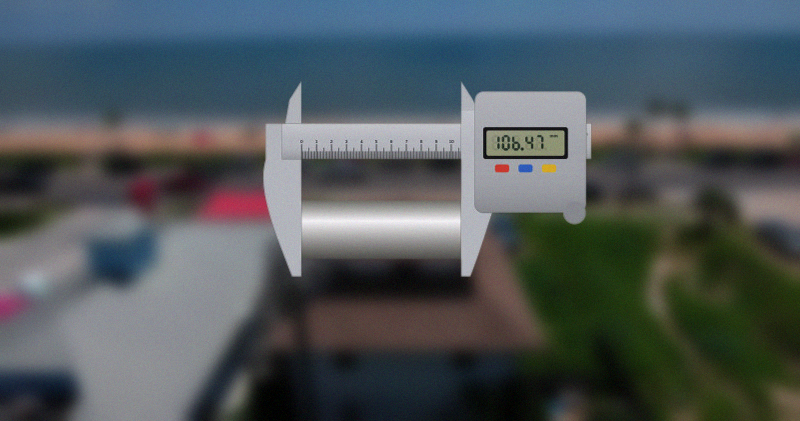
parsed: 106.47 mm
